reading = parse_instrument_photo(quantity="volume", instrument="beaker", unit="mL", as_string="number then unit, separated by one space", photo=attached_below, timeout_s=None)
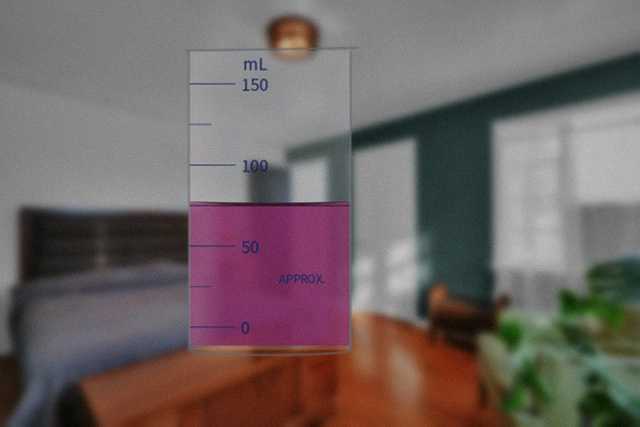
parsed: 75 mL
